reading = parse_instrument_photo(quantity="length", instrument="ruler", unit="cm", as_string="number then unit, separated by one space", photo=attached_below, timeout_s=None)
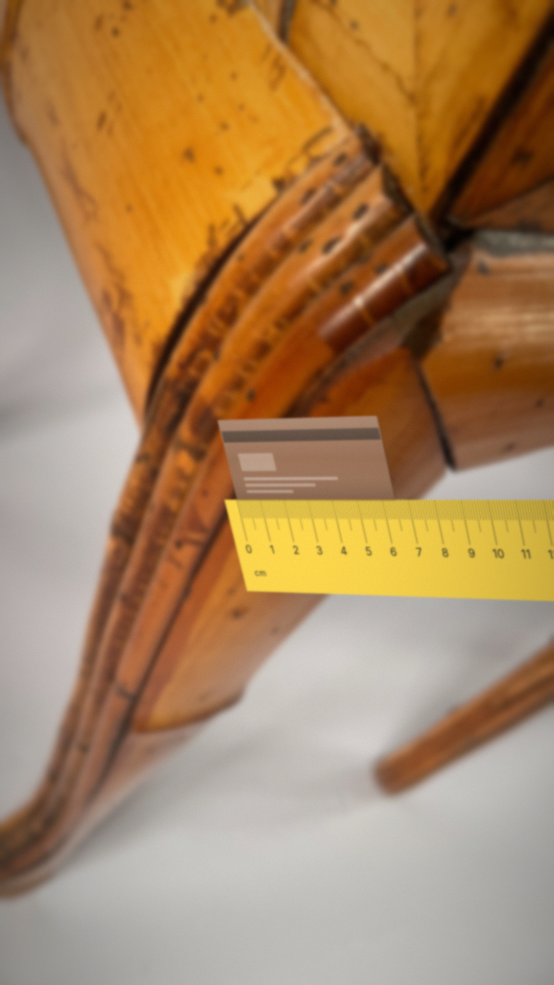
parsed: 6.5 cm
